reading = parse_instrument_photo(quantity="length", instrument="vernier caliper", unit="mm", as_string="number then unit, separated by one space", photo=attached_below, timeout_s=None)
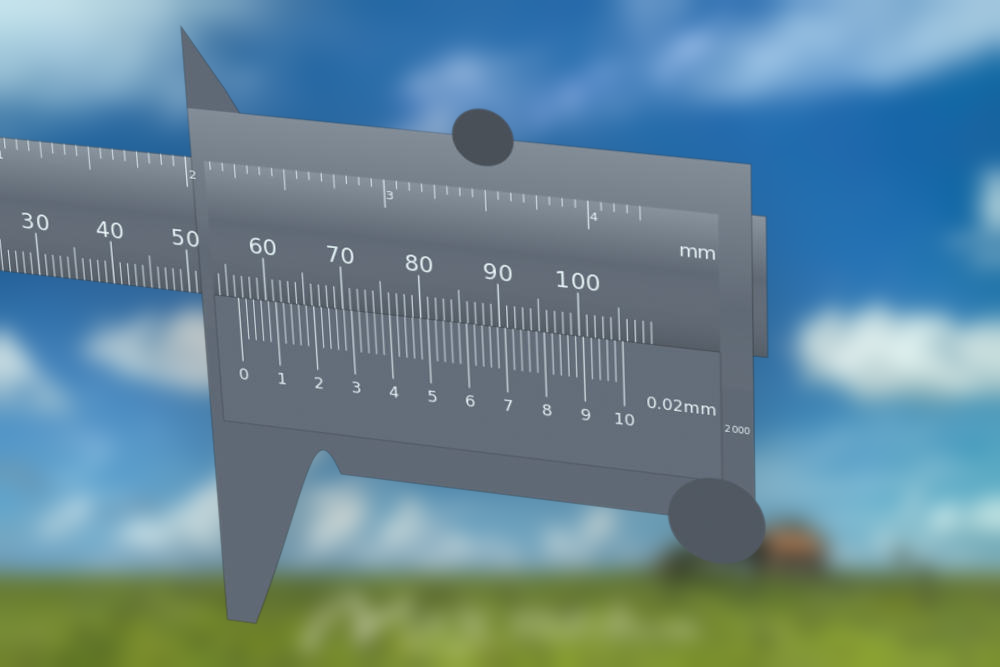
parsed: 56.4 mm
